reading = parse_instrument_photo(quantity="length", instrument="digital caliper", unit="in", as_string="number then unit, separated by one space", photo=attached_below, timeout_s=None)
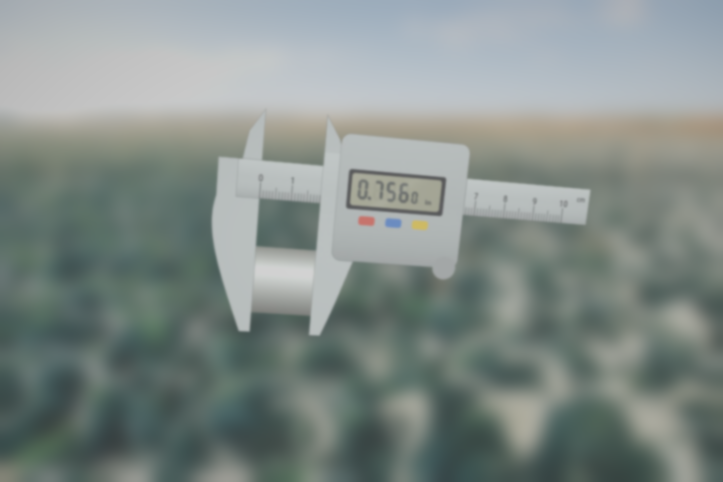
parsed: 0.7560 in
